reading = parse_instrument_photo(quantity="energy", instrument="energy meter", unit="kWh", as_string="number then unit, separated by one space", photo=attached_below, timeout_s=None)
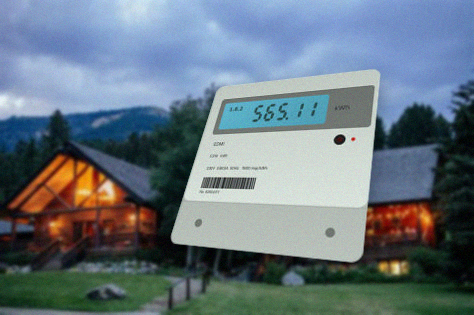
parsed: 565.11 kWh
